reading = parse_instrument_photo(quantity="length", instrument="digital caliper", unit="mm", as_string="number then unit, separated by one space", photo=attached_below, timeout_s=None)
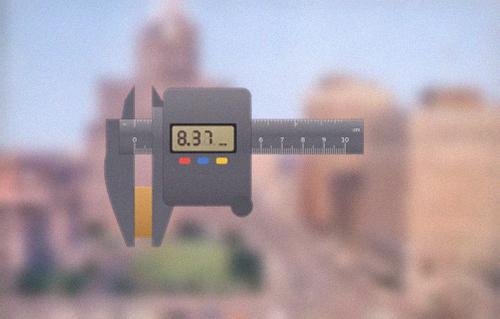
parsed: 8.37 mm
